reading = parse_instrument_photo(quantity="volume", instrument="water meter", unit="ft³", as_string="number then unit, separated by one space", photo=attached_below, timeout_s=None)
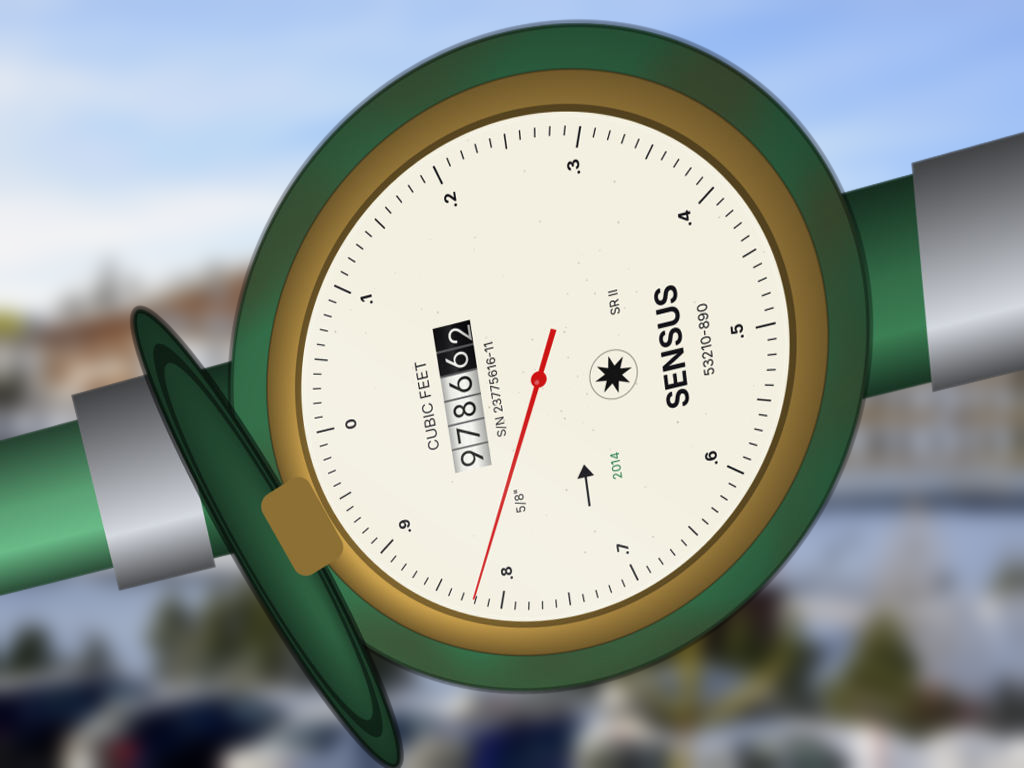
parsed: 978661.82 ft³
